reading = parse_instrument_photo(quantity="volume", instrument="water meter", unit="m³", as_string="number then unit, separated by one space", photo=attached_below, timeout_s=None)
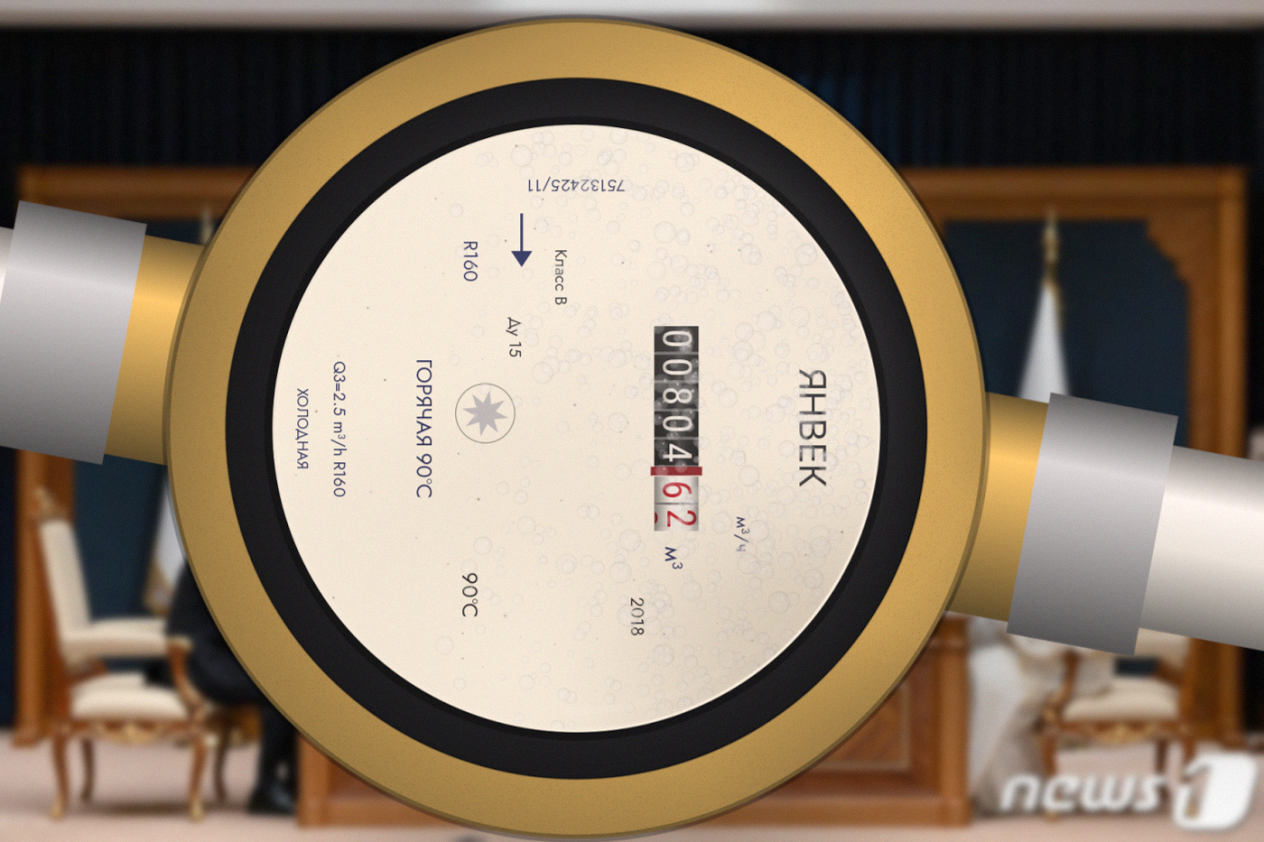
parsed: 804.62 m³
